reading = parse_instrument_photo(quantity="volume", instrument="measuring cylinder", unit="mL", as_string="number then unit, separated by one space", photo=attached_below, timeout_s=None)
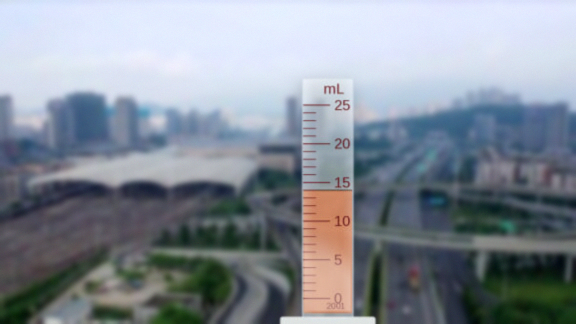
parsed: 14 mL
